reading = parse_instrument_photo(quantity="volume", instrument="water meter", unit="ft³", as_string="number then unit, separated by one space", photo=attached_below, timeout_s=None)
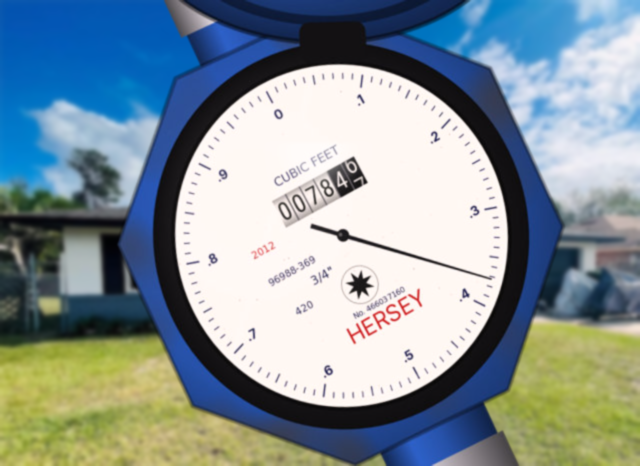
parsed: 7846.37 ft³
